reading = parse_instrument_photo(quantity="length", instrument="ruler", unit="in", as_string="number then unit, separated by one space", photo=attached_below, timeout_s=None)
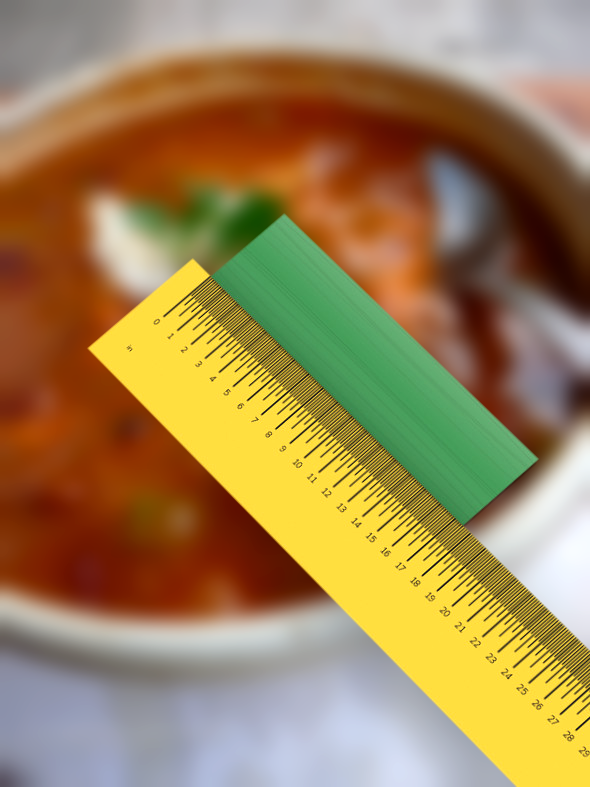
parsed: 17.5 in
